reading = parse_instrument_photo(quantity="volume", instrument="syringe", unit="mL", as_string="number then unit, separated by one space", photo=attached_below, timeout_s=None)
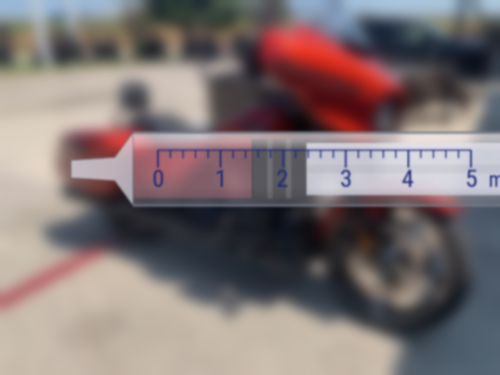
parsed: 1.5 mL
